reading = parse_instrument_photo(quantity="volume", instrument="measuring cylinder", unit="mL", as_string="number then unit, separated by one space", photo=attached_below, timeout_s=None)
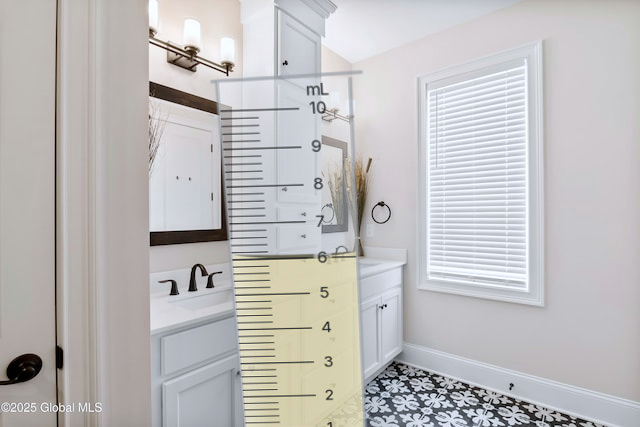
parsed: 6 mL
